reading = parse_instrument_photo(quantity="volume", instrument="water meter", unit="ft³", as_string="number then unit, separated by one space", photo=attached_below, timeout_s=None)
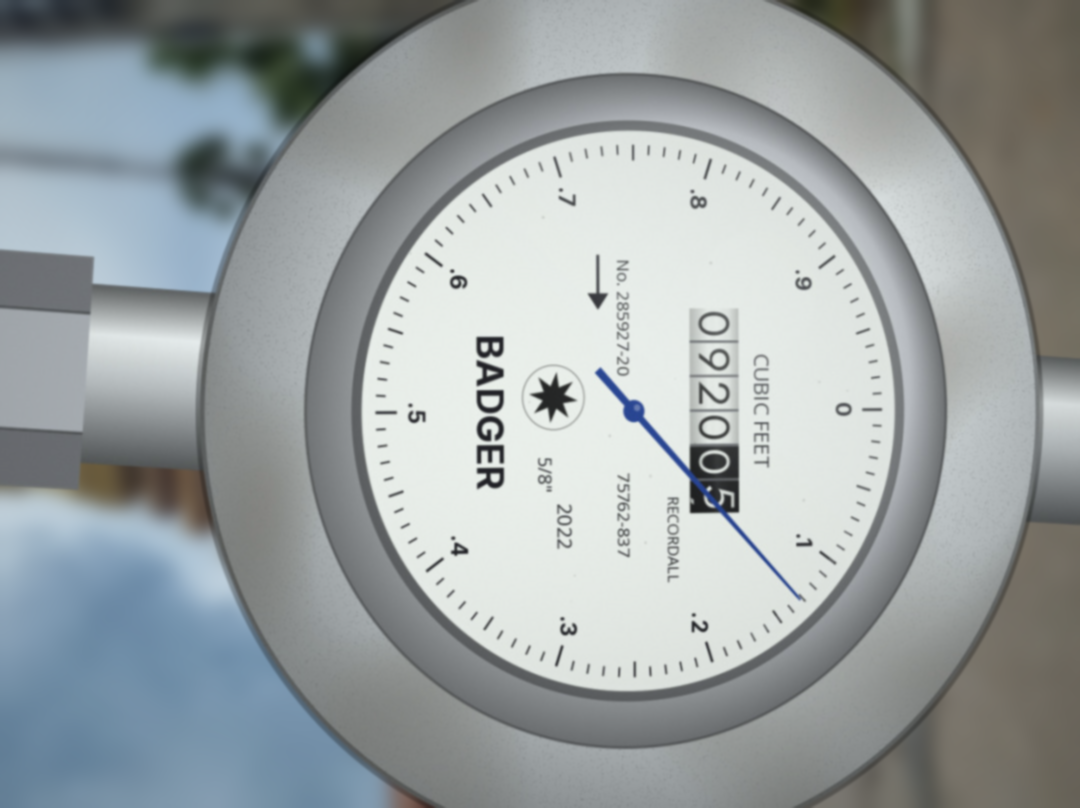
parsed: 92005.13 ft³
